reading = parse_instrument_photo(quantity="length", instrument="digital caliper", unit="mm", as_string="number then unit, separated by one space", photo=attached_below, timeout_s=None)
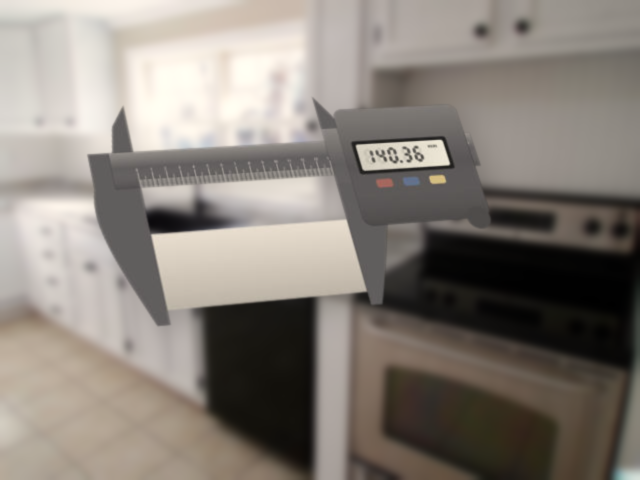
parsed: 140.36 mm
